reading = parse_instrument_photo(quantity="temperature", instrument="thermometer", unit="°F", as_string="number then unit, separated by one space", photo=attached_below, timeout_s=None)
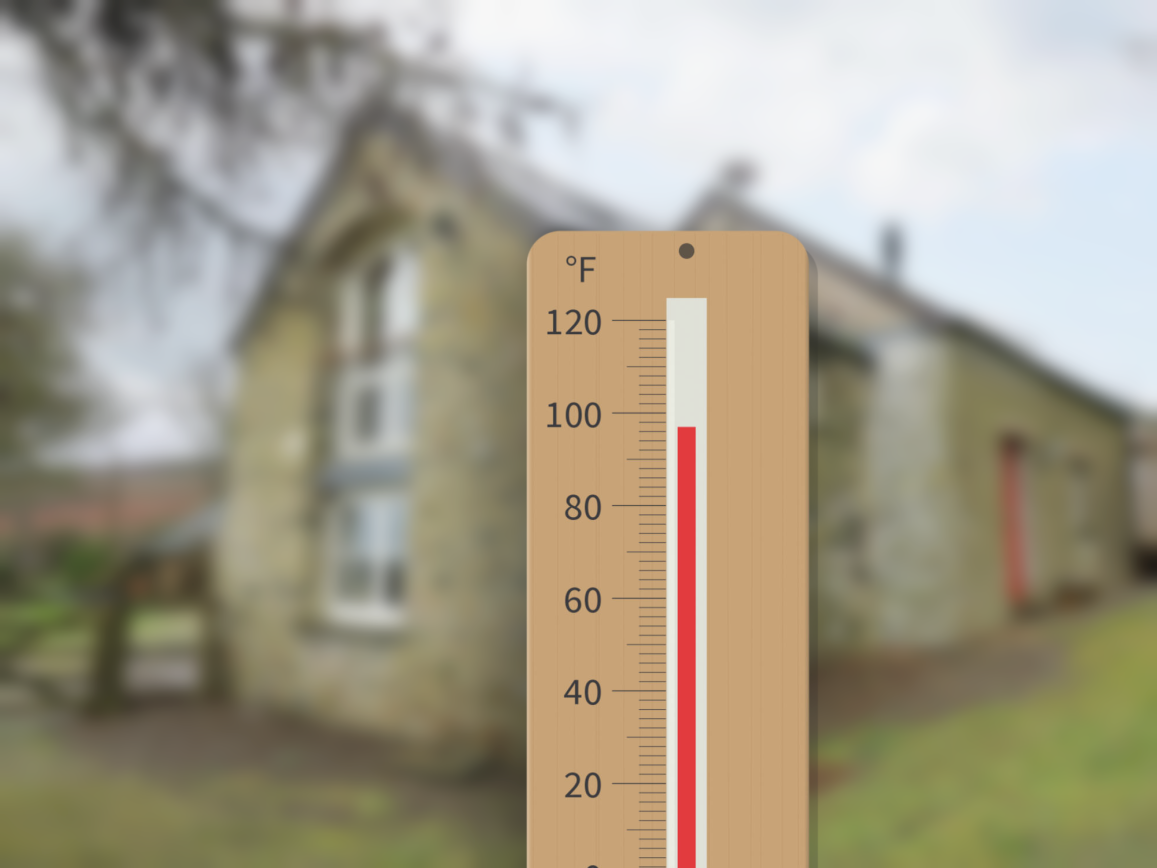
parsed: 97 °F
